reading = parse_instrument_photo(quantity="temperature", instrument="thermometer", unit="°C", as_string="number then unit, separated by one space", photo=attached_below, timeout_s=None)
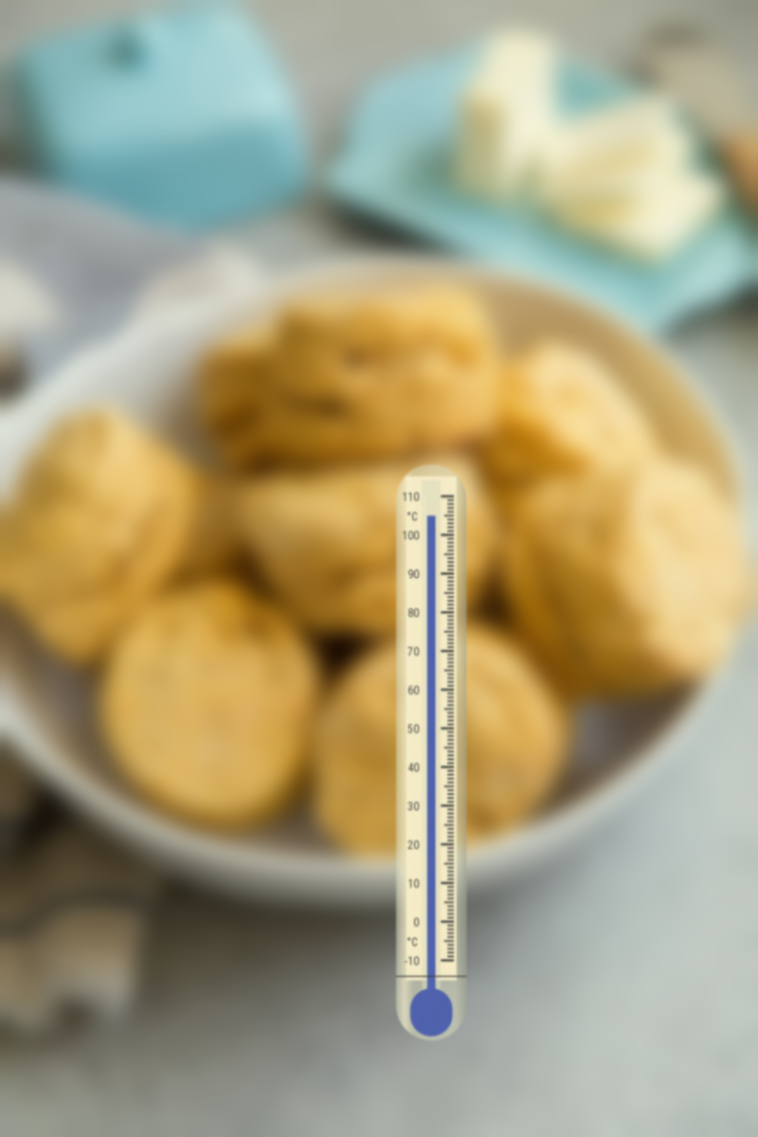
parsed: 105 °C
